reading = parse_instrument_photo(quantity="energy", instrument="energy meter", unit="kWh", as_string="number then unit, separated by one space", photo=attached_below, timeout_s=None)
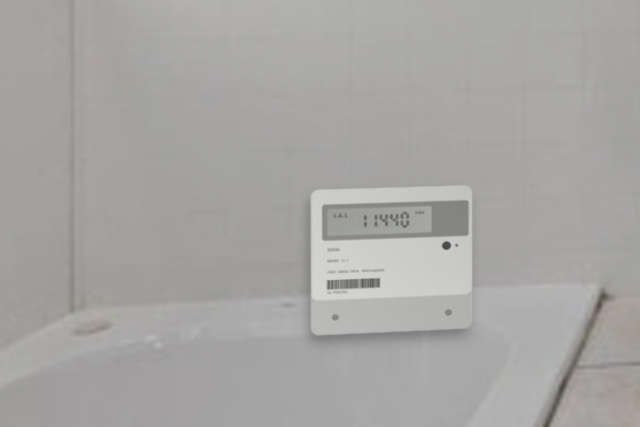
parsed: 11440 kWh
